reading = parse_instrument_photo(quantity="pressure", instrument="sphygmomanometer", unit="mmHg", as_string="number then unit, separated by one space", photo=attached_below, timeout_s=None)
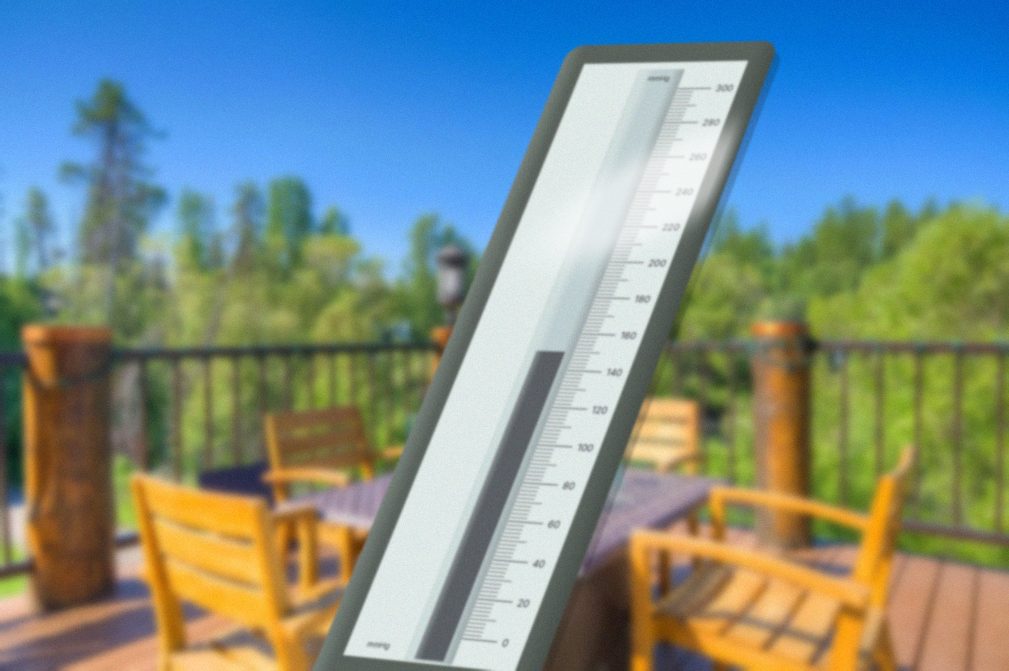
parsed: 150 mmHg
